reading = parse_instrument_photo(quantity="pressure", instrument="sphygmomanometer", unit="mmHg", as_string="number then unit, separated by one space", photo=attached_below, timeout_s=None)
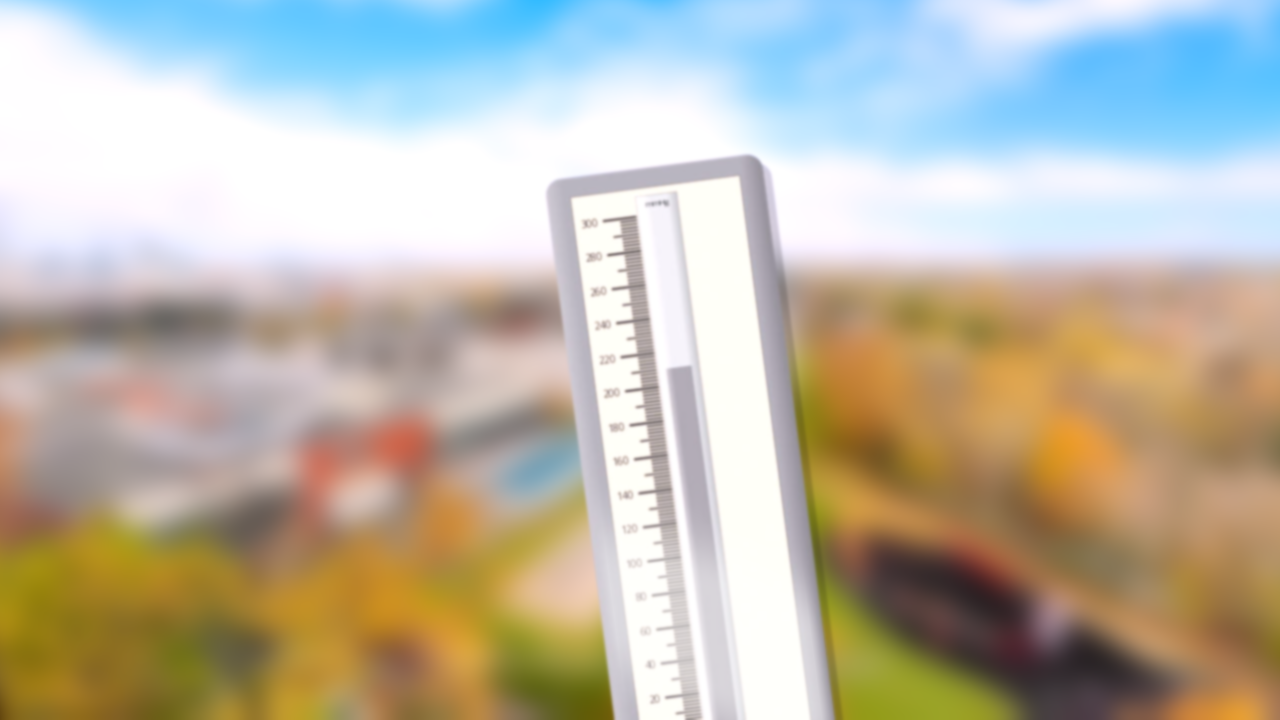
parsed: 210 mmHg
